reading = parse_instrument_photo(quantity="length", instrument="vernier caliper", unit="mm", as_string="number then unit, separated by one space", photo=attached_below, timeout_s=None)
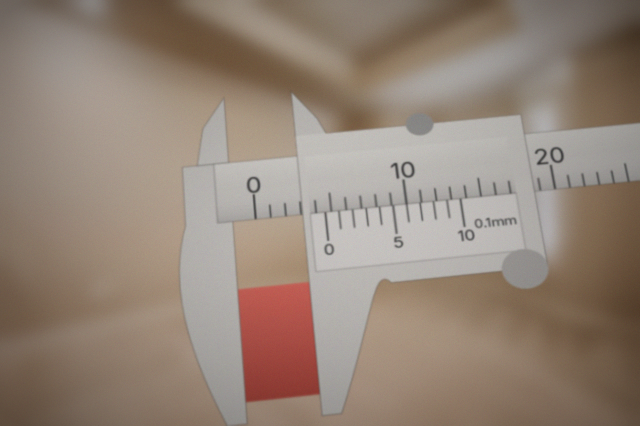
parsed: 4.6 mm
